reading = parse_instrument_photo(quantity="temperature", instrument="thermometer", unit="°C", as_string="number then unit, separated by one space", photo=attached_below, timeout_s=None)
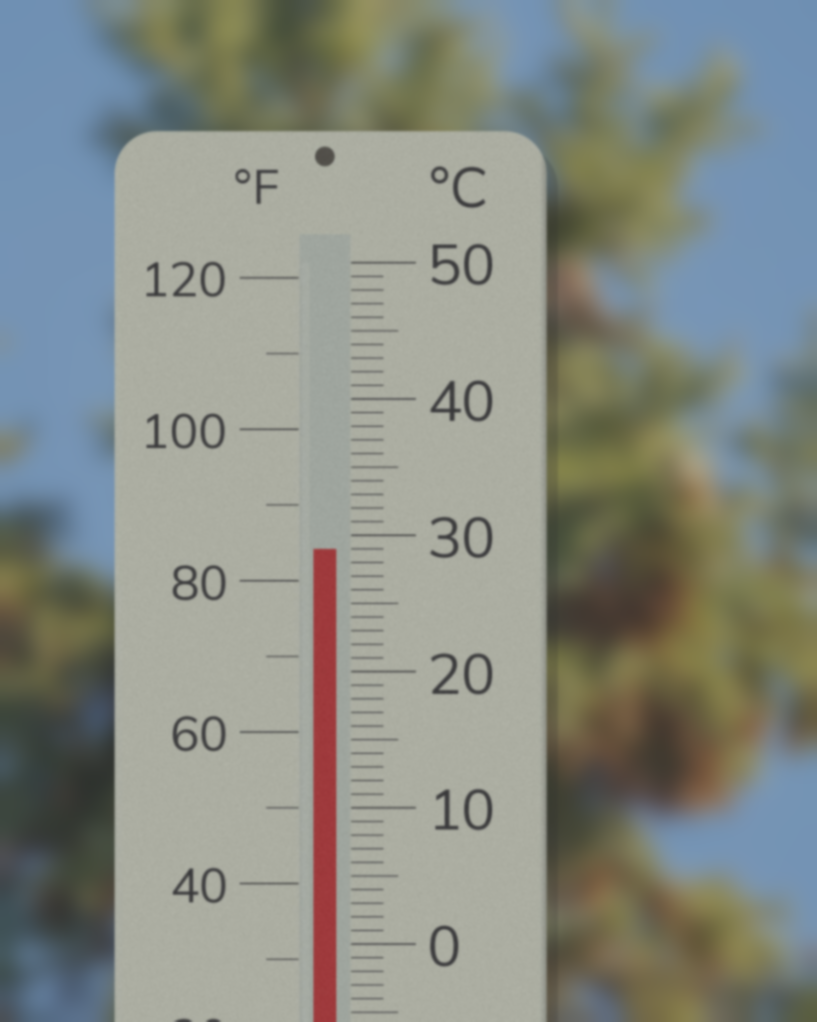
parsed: 29 °C
